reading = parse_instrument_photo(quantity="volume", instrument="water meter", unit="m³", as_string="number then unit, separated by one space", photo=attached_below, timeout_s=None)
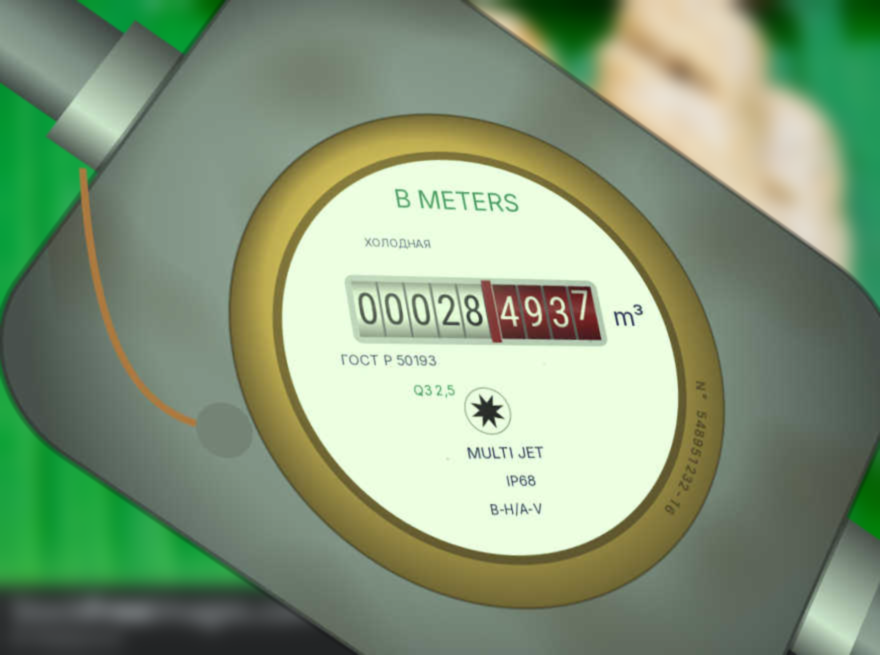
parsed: 28.4937 m³
